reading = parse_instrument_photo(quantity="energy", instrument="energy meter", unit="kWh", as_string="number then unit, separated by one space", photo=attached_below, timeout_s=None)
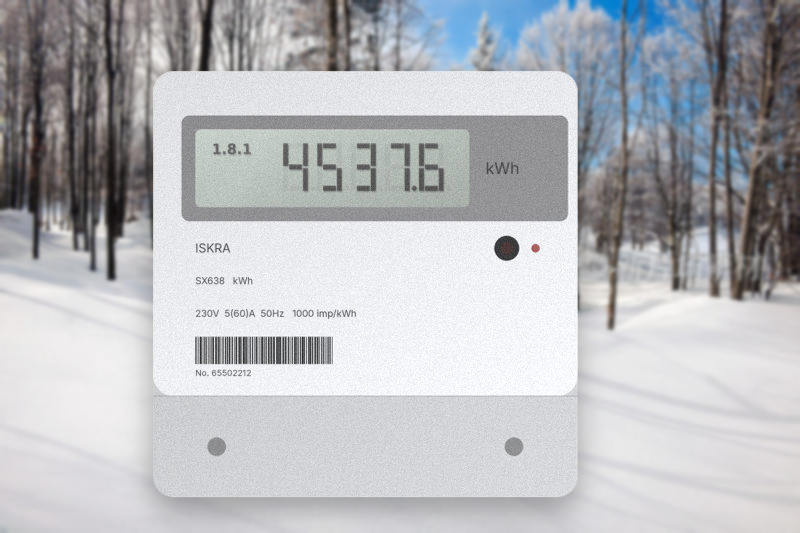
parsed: 4537.6 kWh
